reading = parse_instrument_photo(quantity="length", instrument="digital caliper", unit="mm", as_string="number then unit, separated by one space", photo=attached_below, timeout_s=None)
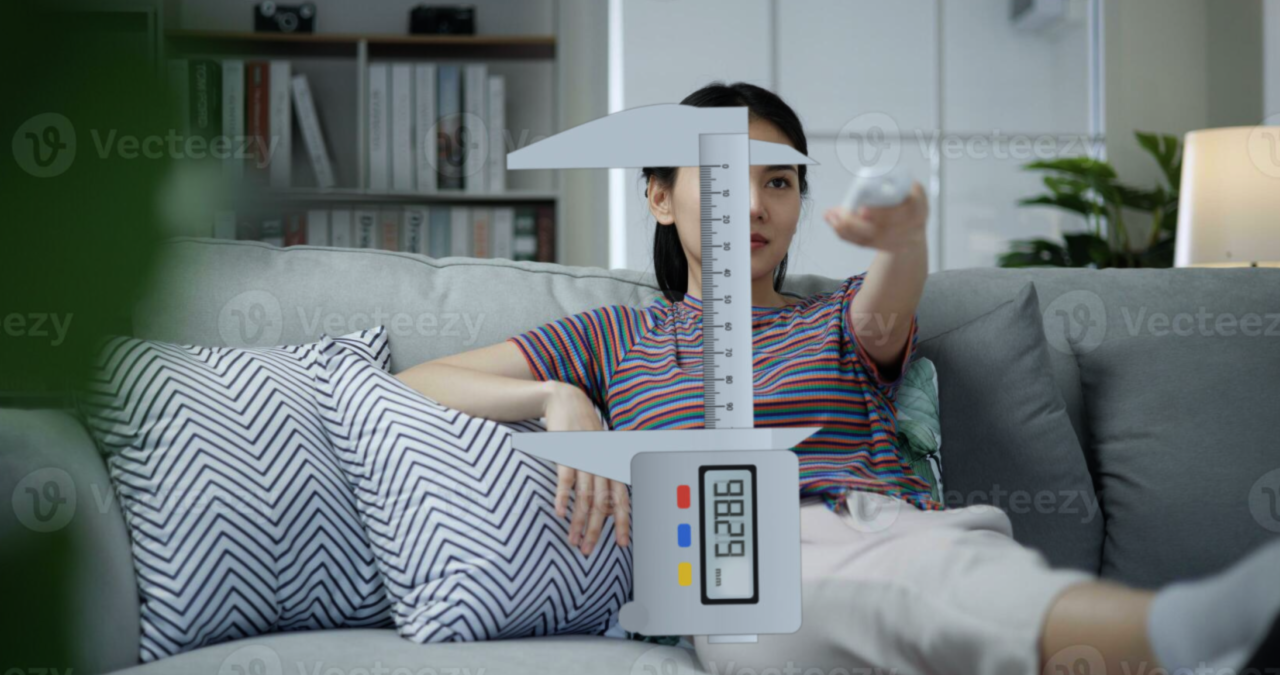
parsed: 98.29 mm
